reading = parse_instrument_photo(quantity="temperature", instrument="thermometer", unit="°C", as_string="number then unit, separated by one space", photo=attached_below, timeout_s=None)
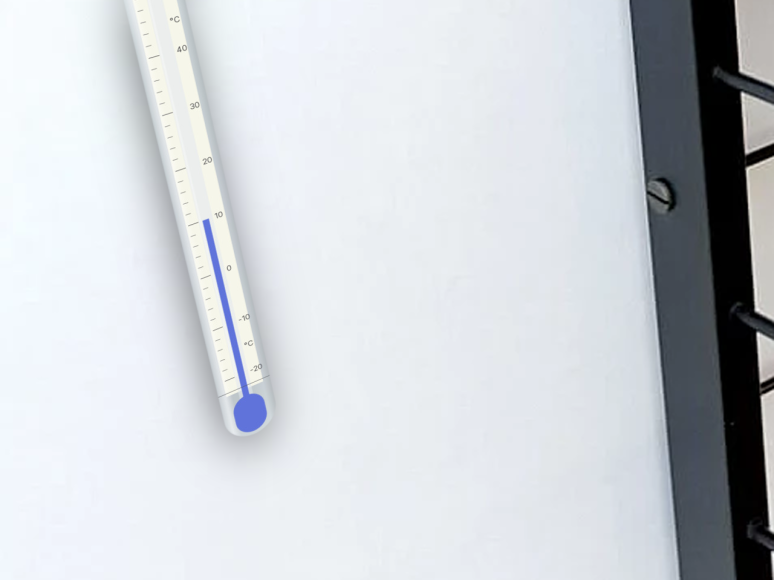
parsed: 10 °C
